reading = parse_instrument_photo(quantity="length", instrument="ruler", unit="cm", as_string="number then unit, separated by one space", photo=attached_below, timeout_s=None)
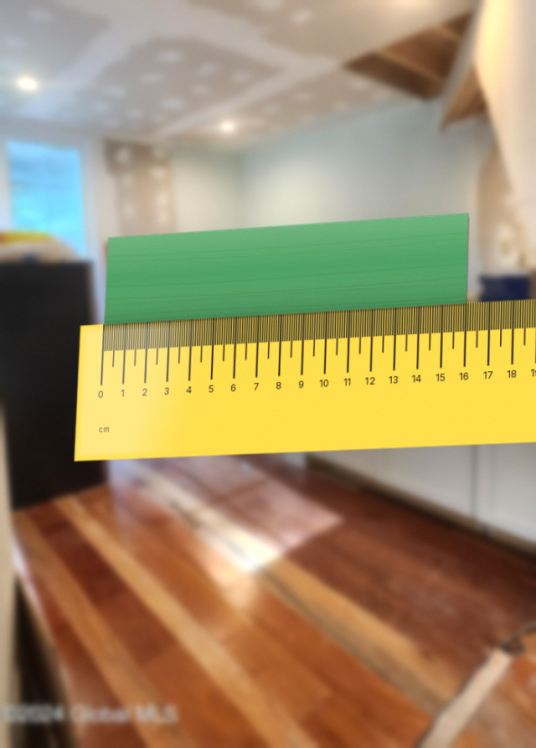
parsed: 16 cm
